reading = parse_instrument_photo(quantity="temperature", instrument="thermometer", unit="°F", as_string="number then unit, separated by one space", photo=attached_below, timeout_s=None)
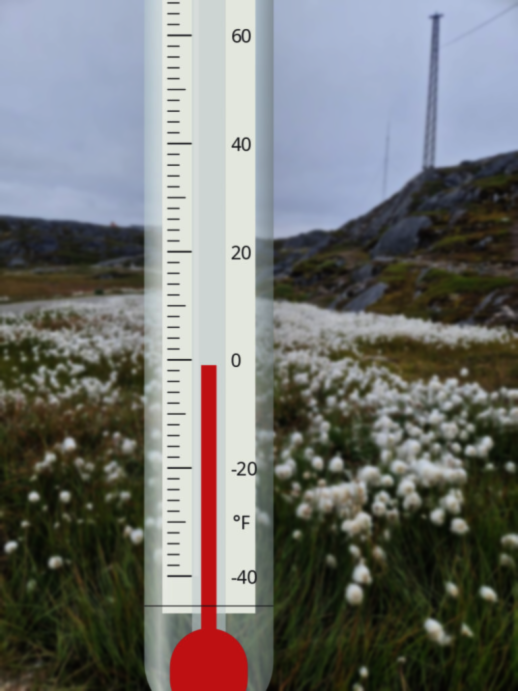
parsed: -1 °F
